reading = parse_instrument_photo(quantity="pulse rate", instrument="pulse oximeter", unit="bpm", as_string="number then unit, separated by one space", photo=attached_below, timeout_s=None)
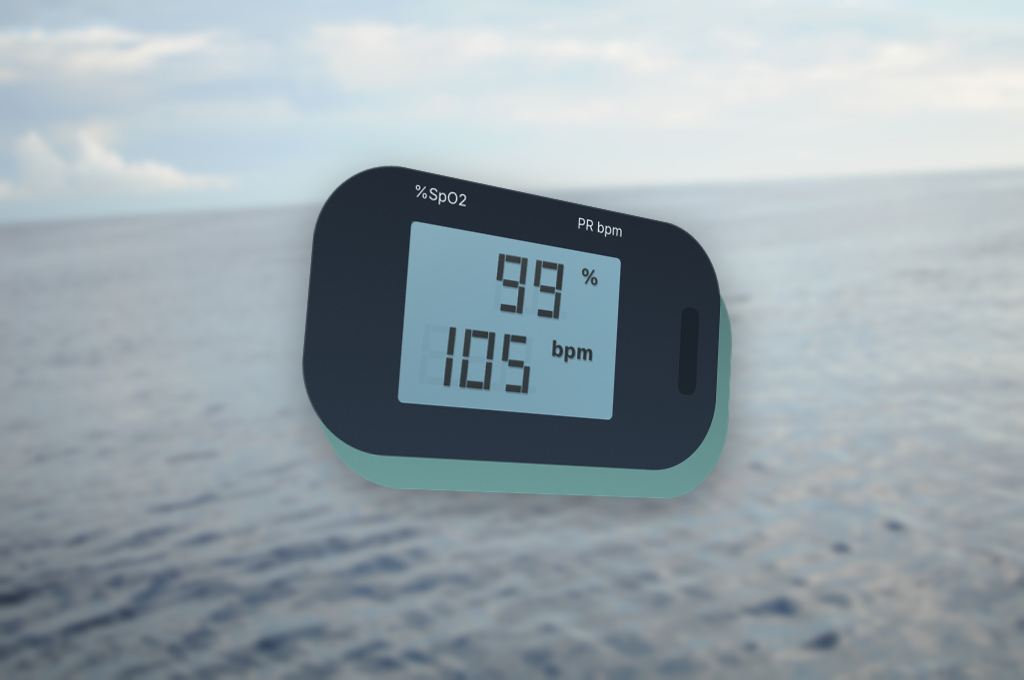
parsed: 105 bpm
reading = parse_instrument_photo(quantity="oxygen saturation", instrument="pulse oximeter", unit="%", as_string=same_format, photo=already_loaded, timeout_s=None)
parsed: 99 %
